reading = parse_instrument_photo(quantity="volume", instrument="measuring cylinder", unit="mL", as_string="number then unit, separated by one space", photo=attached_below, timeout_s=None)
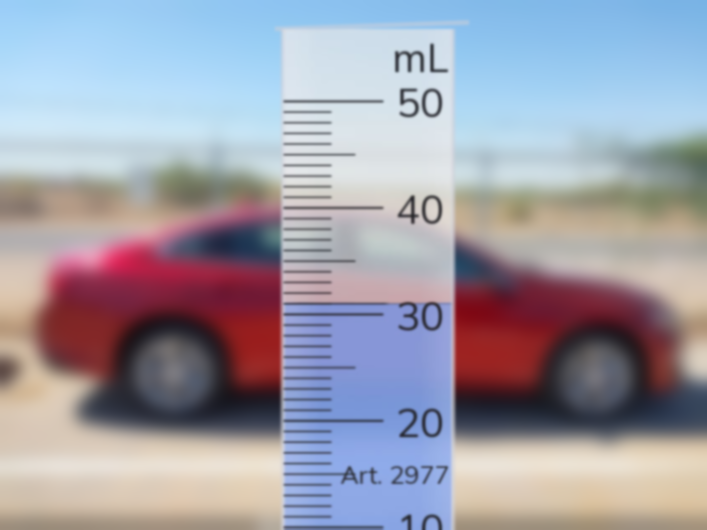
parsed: 31 mL
